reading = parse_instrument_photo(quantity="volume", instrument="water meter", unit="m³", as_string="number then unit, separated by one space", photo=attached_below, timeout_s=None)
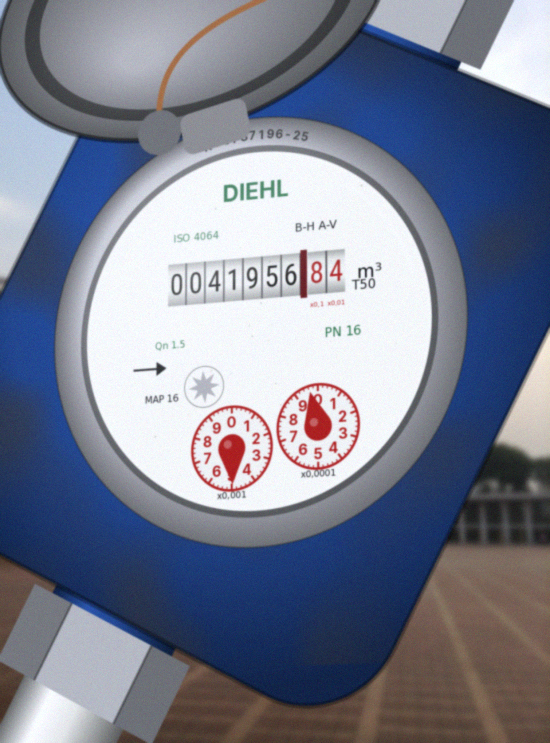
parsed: 41956.8449 m³
